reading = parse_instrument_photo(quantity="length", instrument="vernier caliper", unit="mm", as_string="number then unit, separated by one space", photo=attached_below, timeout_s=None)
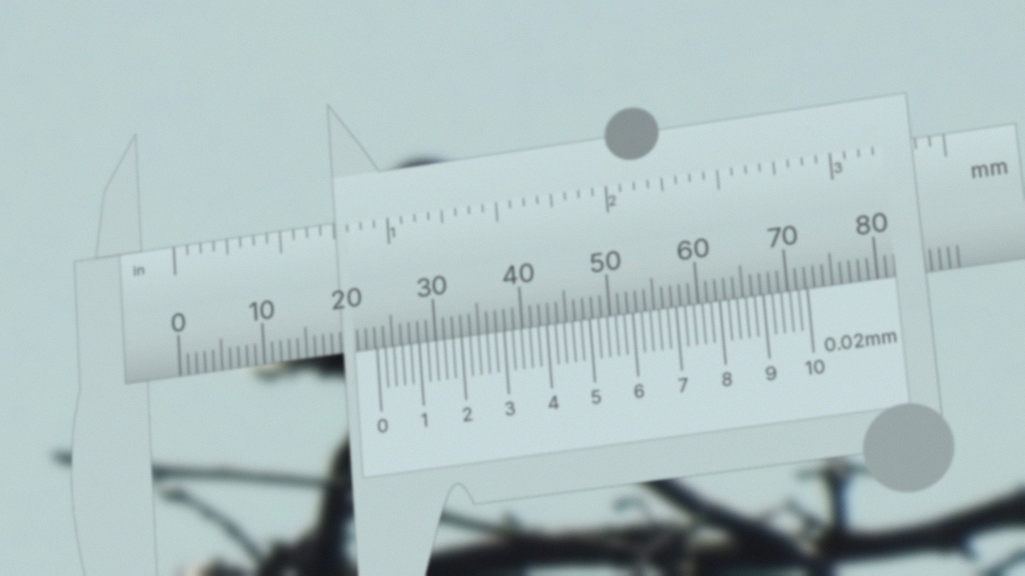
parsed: 23.2 mm
